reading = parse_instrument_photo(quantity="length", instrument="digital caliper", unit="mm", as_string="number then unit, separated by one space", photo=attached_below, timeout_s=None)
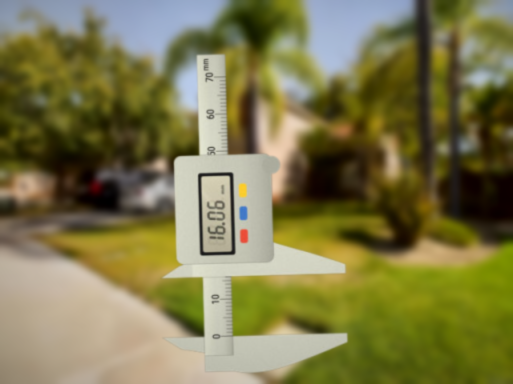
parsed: 16.06 mm
